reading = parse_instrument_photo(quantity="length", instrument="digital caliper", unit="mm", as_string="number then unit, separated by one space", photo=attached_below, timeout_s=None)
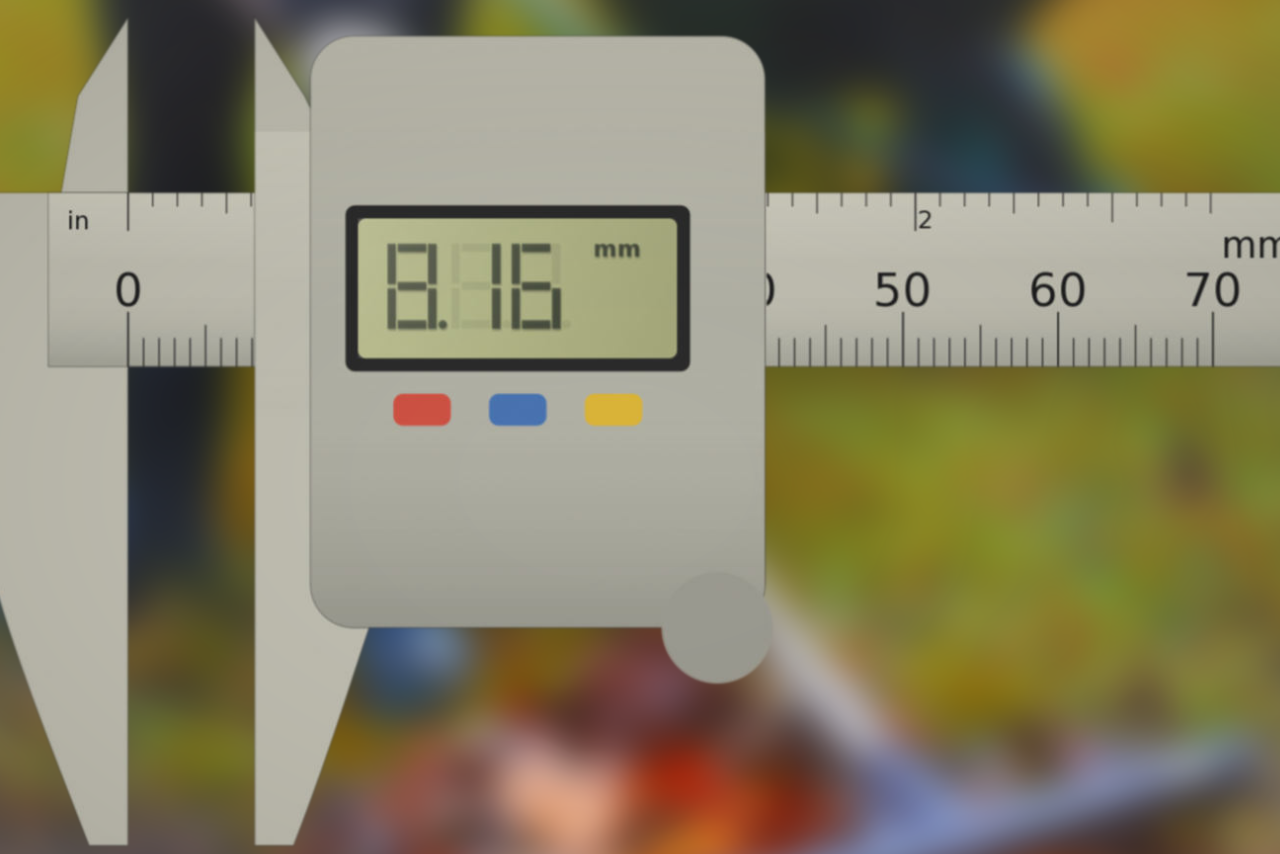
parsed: 8.16 mm
